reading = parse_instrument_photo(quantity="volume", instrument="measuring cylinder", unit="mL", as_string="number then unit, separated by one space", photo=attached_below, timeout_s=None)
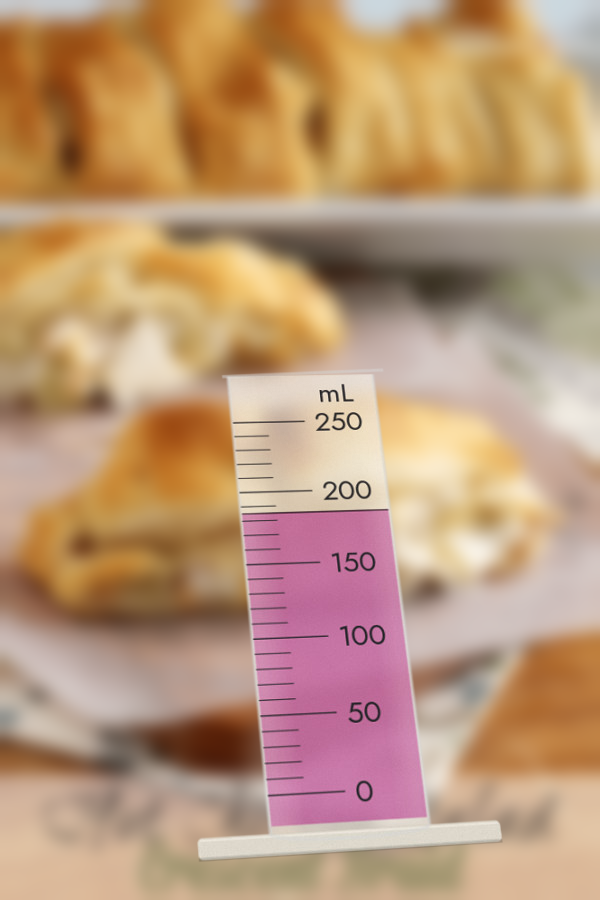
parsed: 185 mL
